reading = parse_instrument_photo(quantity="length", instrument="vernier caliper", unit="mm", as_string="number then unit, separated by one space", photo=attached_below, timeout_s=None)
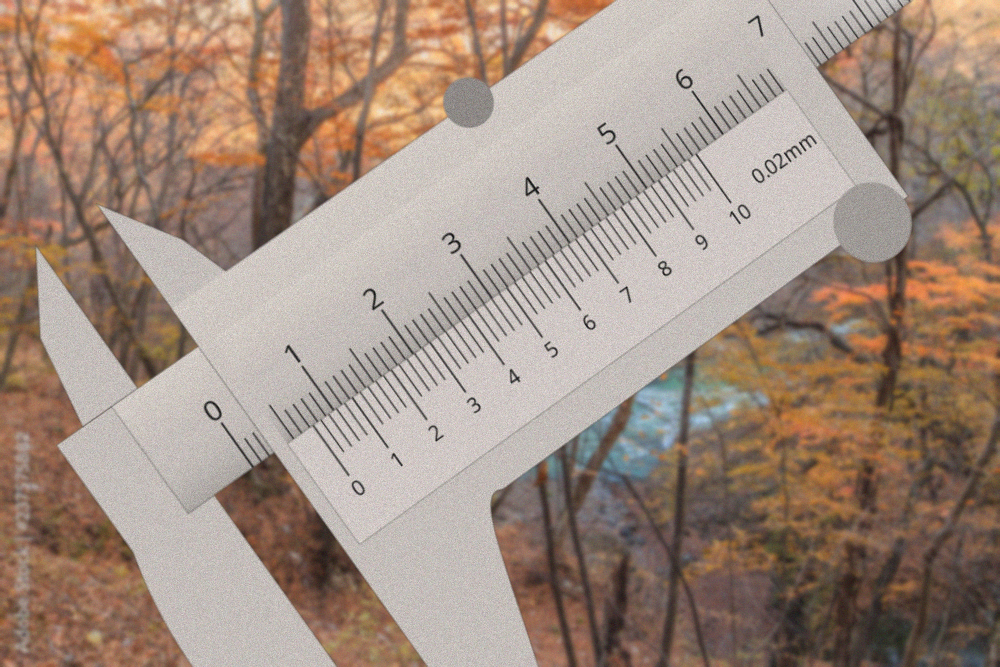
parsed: 7.4 mm
